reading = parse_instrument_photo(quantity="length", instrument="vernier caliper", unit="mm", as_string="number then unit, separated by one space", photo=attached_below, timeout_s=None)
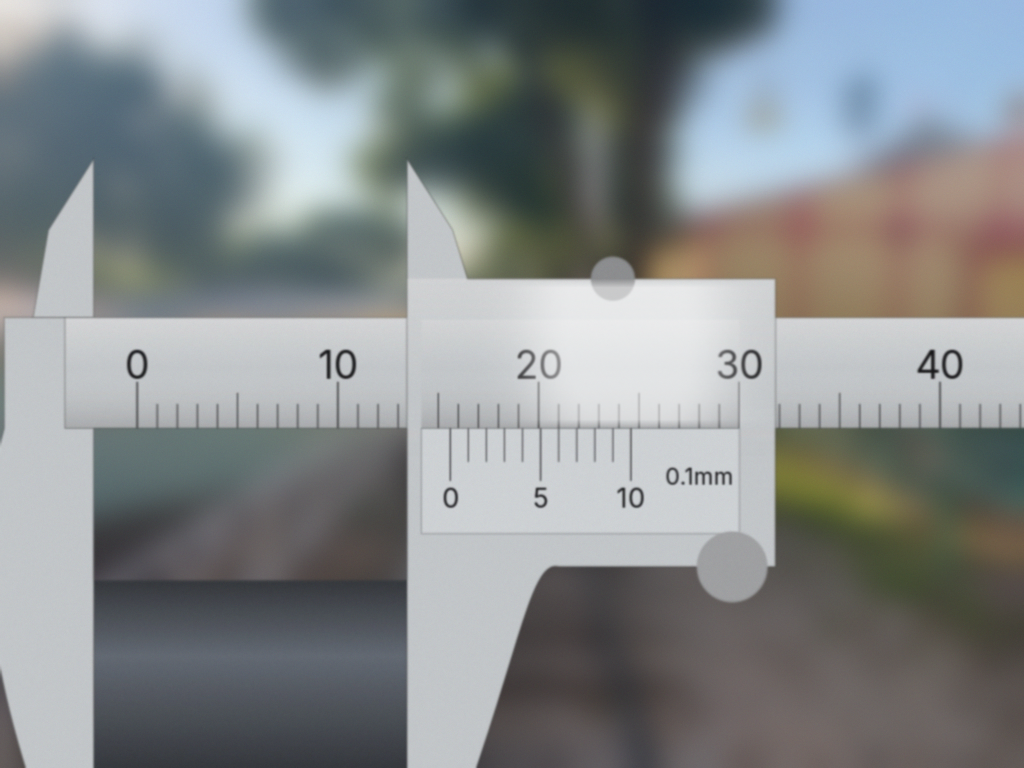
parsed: 15.6 mm
